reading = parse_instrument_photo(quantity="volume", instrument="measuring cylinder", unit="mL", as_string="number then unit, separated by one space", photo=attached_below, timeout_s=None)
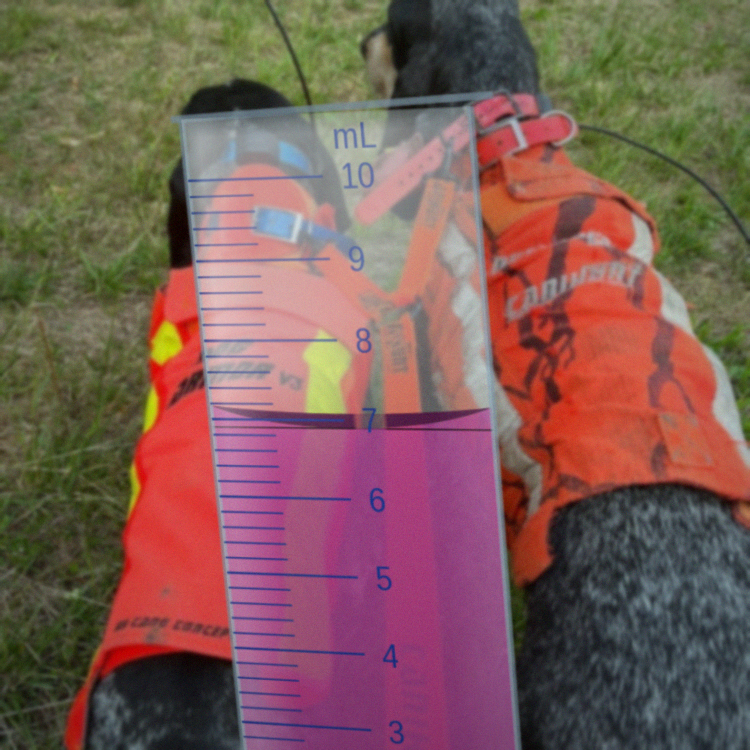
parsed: 6.9 mL
